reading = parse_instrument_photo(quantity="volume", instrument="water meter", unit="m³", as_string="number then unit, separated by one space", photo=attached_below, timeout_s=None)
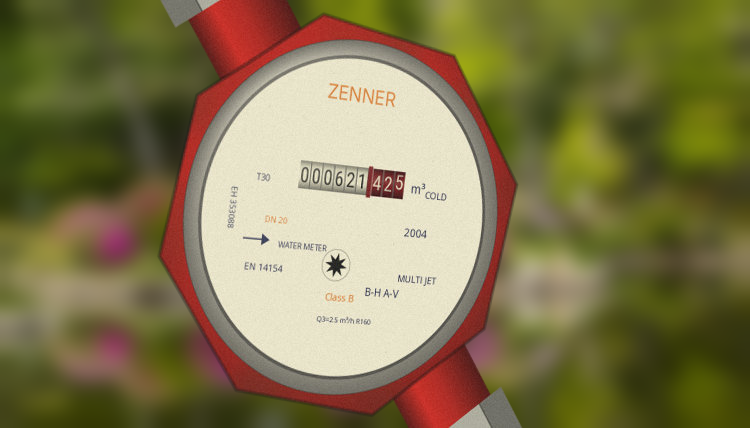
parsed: 621.425 m³
